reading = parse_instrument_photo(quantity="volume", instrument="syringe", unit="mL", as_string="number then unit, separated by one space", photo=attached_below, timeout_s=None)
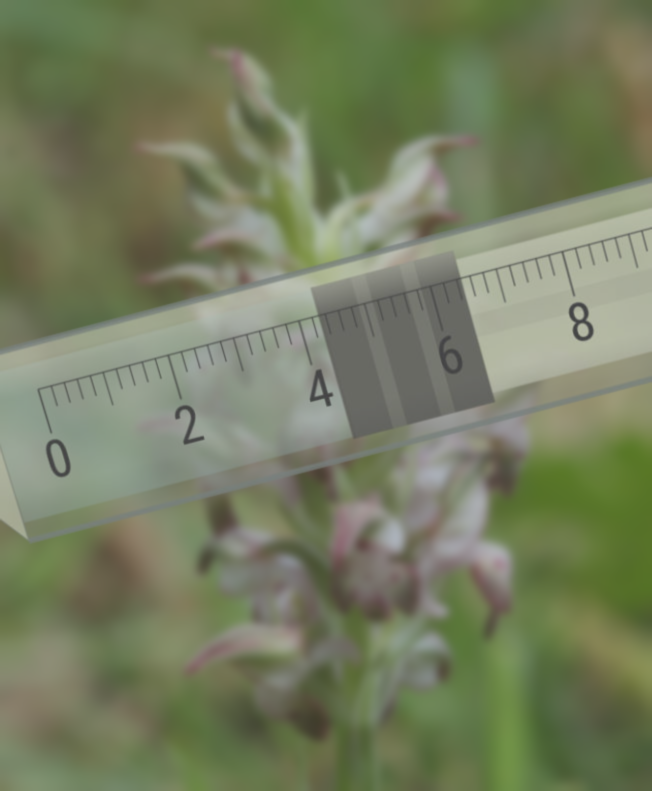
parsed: 4.3 mL
